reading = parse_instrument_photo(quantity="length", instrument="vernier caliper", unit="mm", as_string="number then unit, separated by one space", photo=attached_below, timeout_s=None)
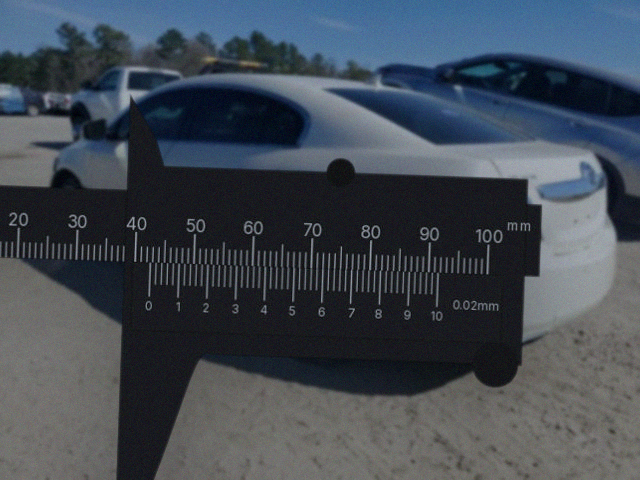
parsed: 42.6 mm
